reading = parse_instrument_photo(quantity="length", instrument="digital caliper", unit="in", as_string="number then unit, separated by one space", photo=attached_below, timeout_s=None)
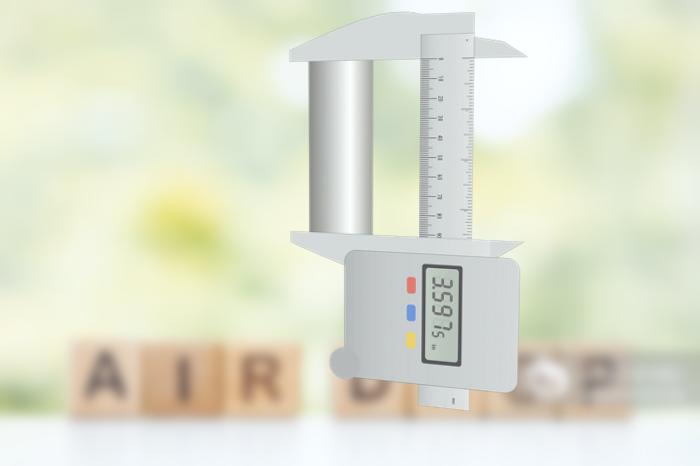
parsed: 3.5975 in
